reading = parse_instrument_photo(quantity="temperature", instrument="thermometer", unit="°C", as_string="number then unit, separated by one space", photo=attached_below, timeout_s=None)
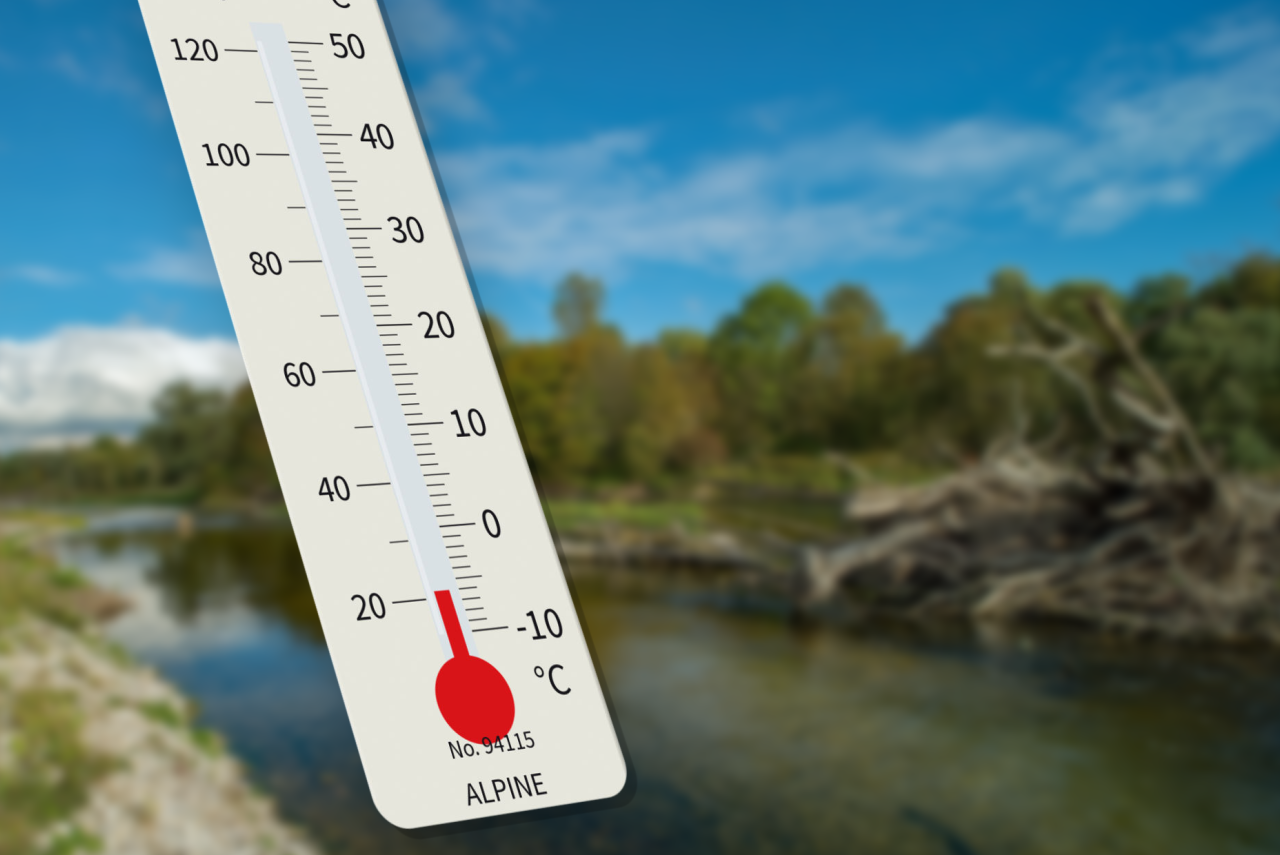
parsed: -6 °C
